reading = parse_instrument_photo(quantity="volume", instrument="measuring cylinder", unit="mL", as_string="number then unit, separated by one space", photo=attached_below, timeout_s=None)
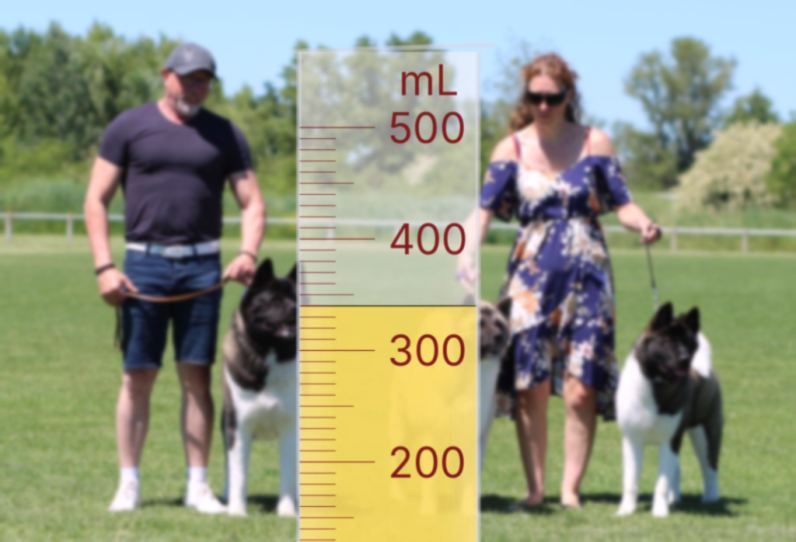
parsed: 340 mL
